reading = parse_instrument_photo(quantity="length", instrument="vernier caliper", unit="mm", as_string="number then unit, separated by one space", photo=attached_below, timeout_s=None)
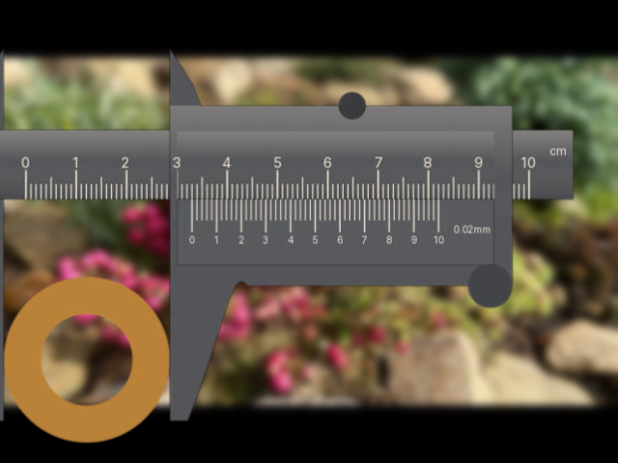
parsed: 33.0 mm
